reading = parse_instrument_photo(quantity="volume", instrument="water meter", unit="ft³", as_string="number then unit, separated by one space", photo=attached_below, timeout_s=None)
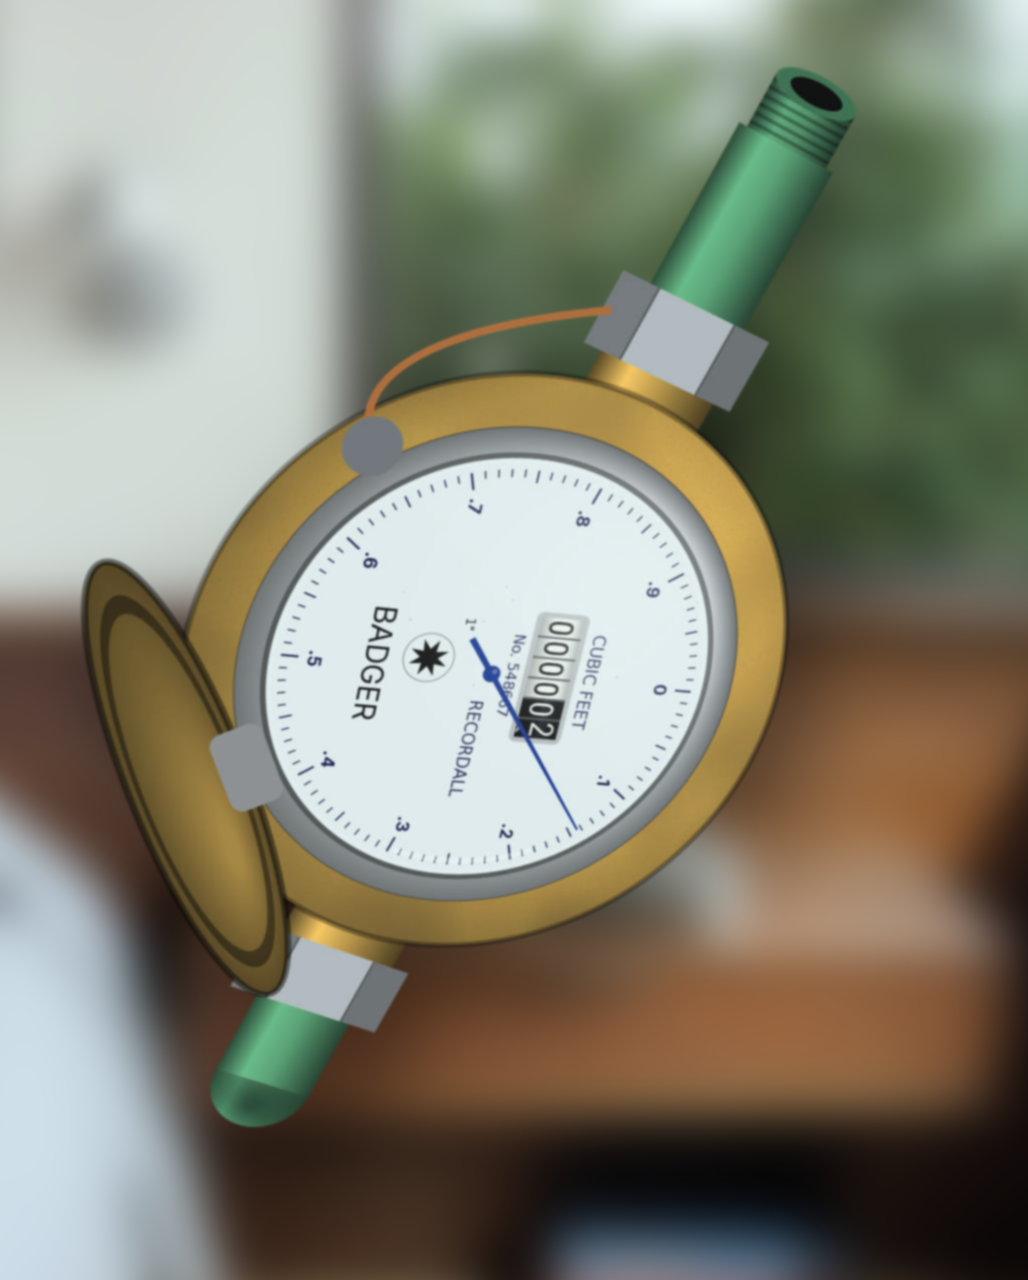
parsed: 2.14 ft³
